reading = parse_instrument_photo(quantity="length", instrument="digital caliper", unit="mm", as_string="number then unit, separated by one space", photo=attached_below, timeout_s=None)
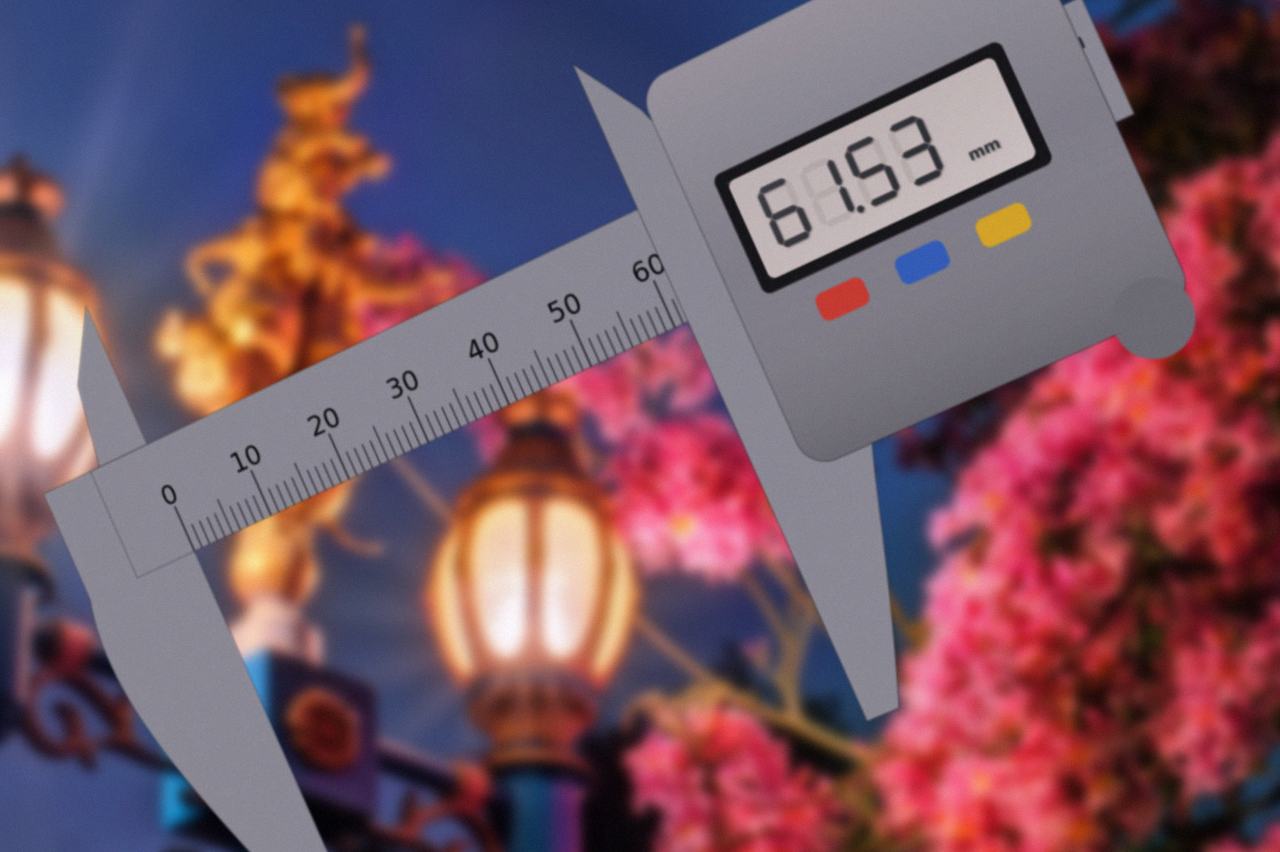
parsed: 61.53 mm
